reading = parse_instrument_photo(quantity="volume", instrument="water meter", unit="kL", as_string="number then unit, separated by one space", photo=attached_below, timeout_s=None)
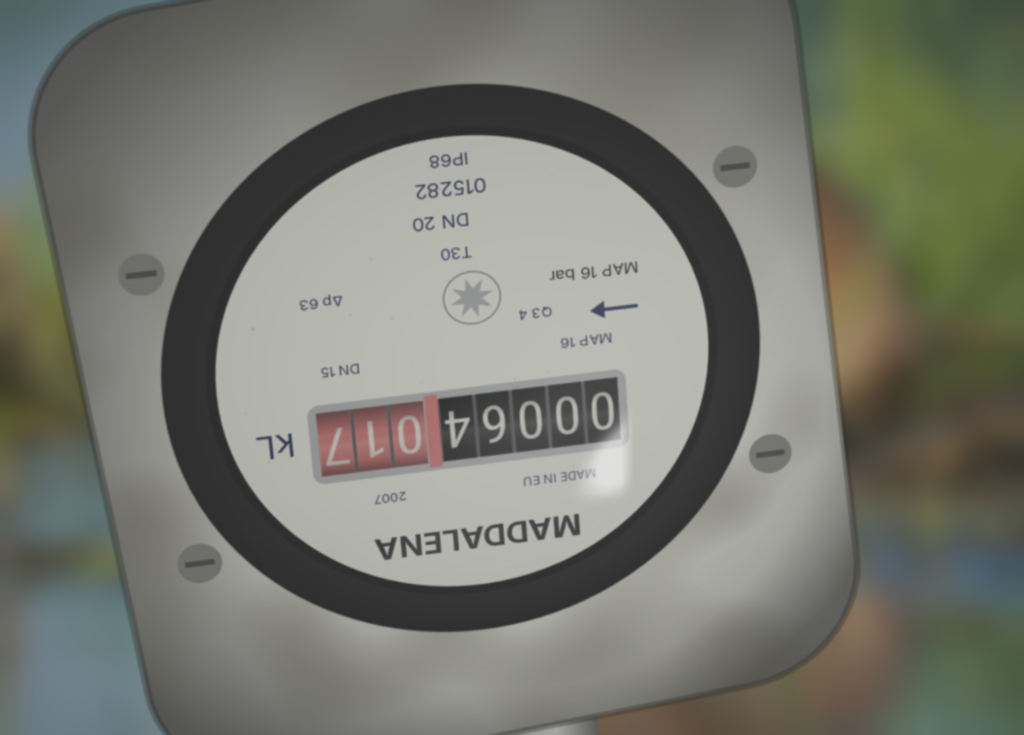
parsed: 64.017 kL
